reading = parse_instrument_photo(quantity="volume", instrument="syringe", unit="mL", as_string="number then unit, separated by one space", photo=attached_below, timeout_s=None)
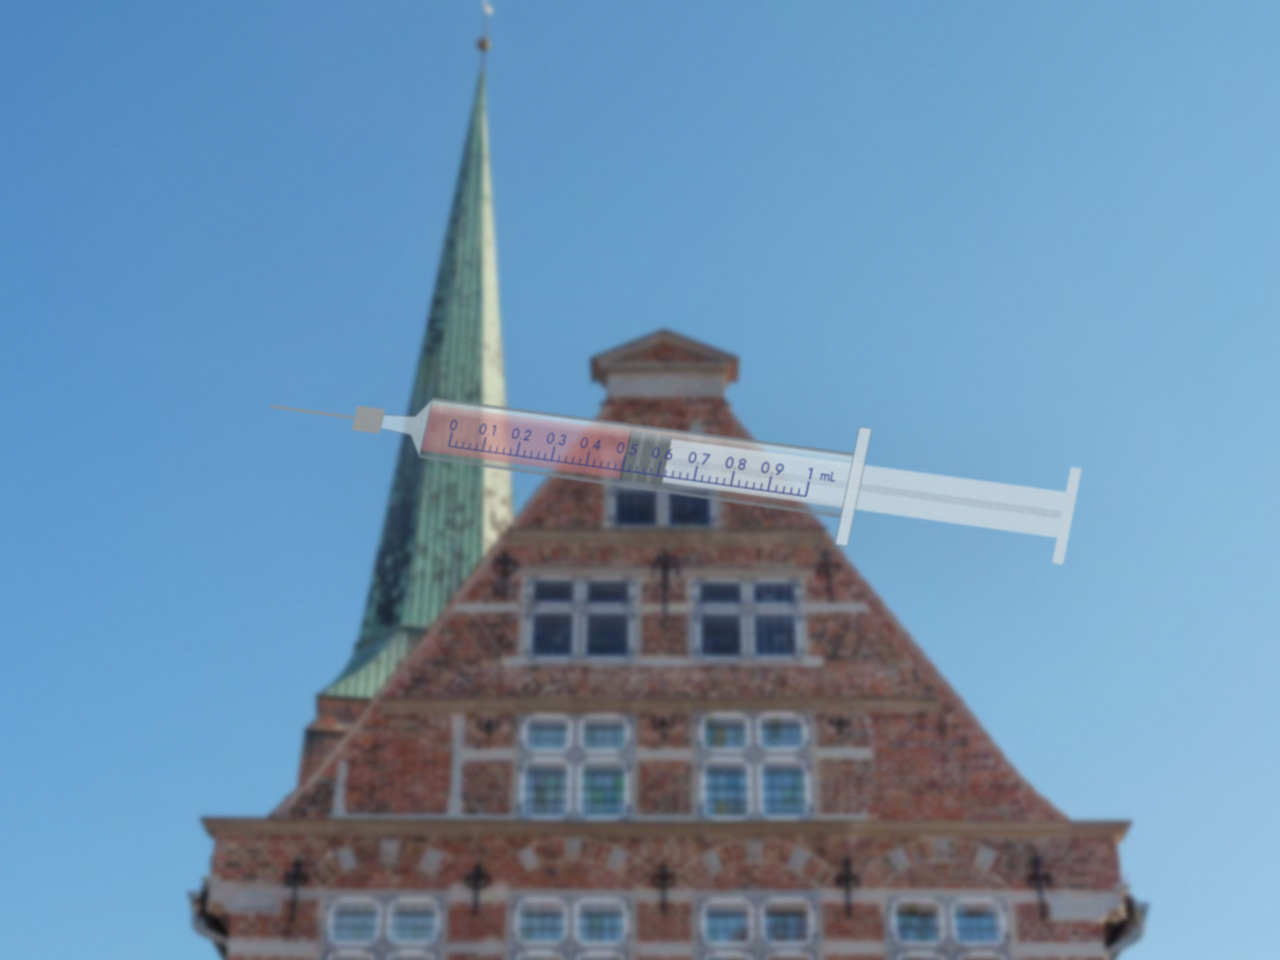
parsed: 0.5 mL
